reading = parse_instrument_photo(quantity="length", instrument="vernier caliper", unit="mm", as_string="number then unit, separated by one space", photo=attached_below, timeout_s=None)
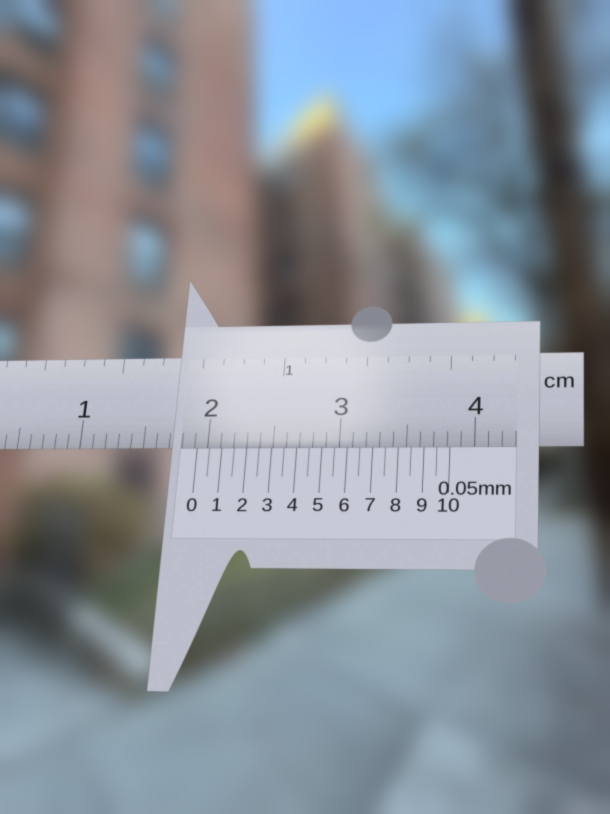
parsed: 19.2 mm
